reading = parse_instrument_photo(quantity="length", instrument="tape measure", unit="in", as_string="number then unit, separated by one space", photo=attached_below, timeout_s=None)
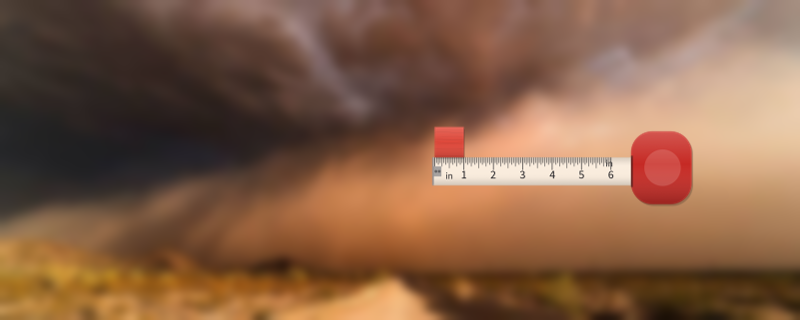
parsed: 1 in
